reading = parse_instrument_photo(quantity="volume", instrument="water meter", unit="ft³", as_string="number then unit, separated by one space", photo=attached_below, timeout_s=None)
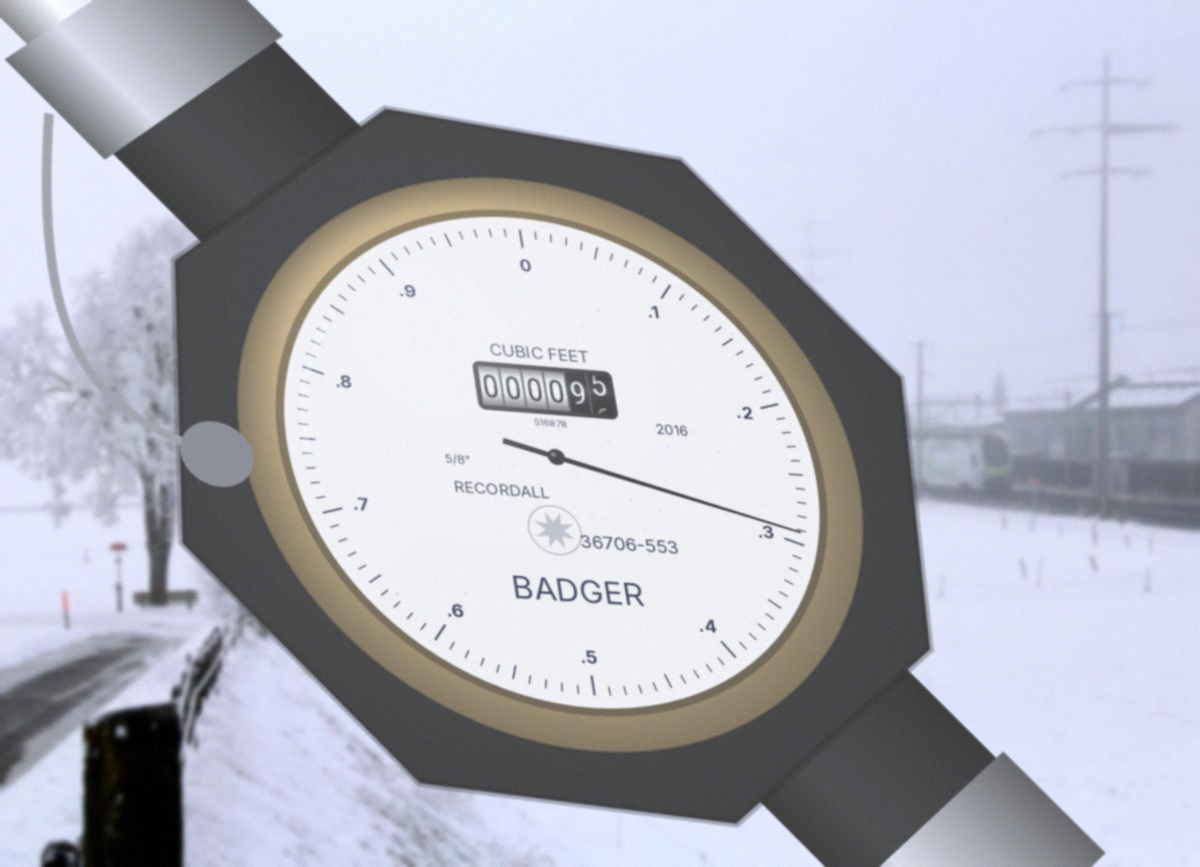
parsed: 95.29 ft³
